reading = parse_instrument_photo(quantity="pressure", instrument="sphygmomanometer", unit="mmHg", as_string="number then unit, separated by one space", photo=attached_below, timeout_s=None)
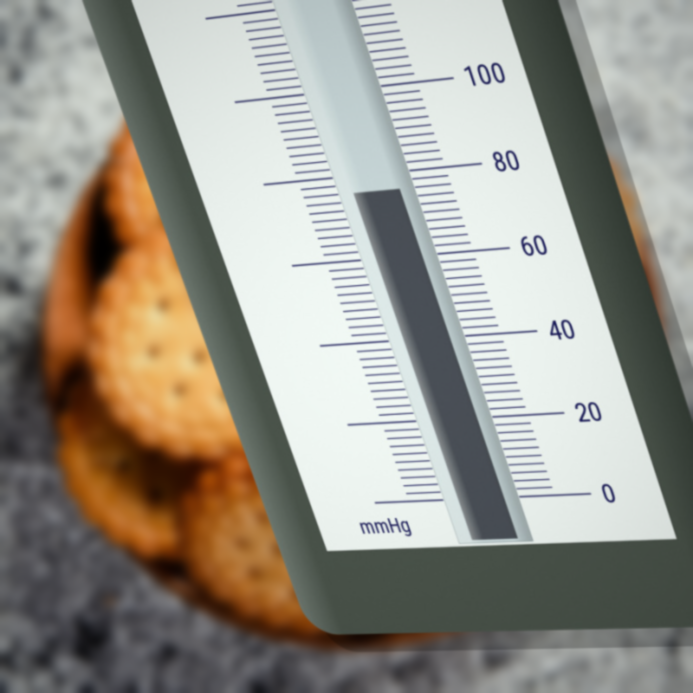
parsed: 76 mmHg
